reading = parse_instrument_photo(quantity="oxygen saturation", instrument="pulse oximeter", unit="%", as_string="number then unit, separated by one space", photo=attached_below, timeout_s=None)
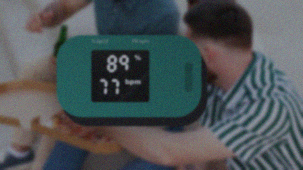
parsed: 89 %
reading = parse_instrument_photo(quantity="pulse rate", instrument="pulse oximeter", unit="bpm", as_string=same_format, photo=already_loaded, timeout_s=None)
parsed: 77 bpm
